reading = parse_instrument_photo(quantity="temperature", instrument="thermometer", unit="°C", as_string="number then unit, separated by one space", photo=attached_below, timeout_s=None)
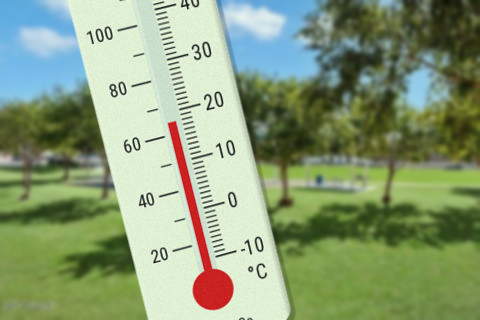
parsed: 18 °C
